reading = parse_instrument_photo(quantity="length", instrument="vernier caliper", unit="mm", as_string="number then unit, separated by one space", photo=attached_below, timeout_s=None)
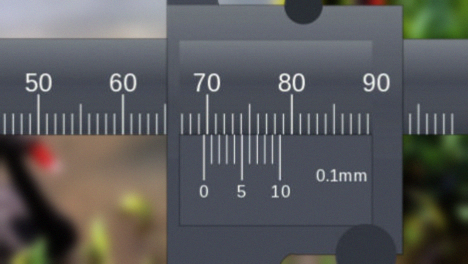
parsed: 69.6 mm
